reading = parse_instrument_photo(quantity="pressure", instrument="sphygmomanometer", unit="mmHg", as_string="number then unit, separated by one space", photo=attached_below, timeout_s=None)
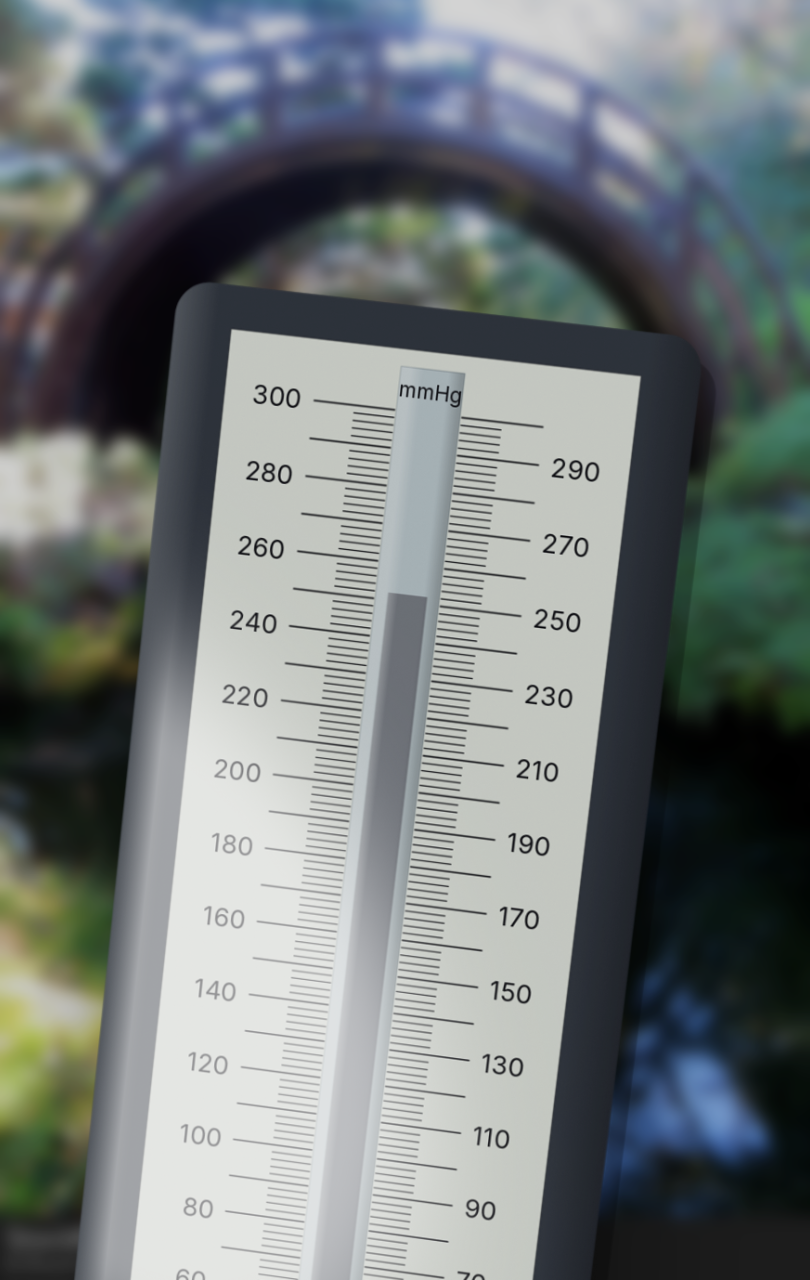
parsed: 252 mmHg
